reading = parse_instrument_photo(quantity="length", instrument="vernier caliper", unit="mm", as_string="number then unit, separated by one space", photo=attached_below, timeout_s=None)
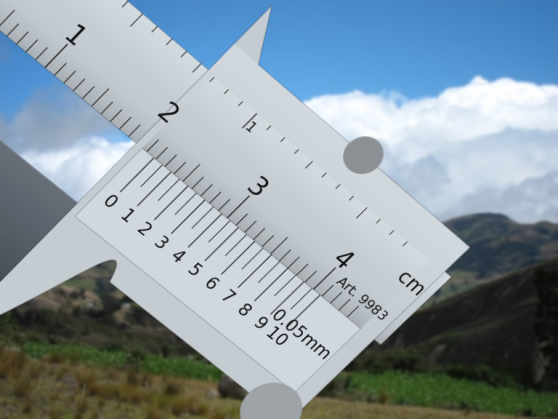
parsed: 21.8 mm
